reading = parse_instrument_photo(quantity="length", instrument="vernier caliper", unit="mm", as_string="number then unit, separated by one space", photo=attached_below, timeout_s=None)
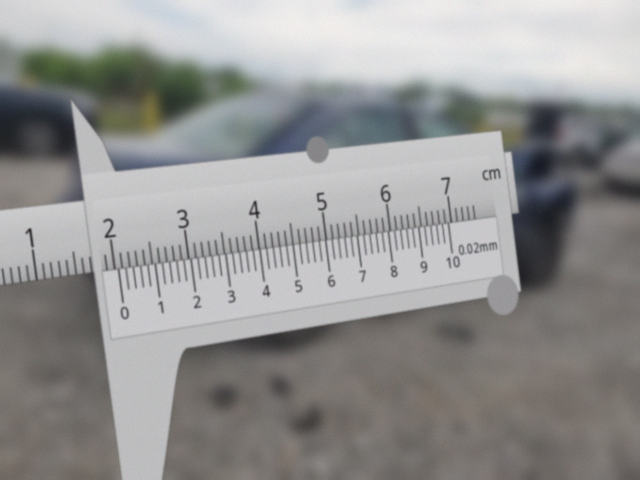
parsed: 20.5 mm
